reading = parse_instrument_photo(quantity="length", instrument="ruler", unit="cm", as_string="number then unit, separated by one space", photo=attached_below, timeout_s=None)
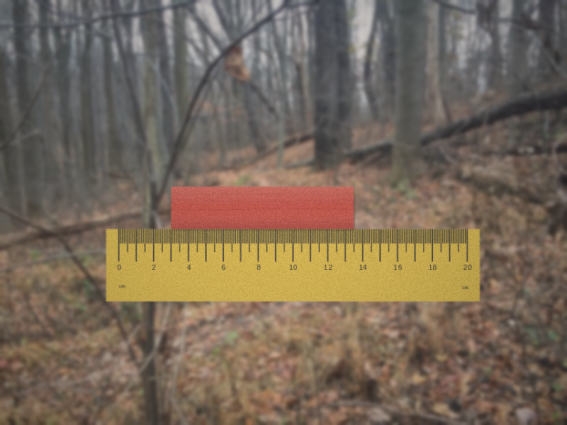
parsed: 10.5 cm
